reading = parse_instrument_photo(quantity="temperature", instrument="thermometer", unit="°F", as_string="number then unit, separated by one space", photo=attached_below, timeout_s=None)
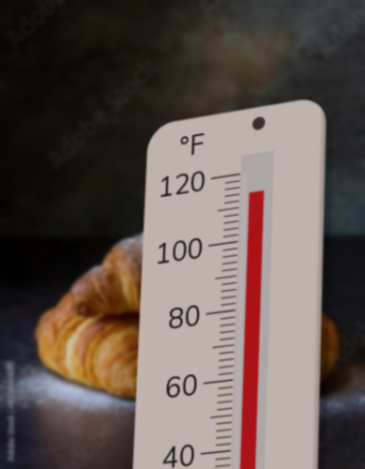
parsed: 114 °F
